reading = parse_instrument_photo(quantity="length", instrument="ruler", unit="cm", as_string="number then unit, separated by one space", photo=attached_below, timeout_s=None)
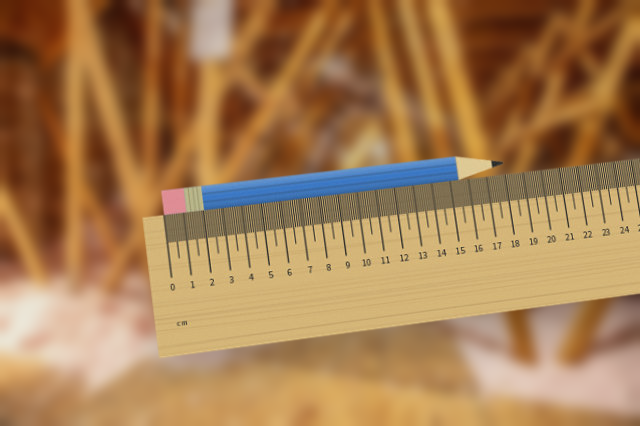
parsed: 18 cm
